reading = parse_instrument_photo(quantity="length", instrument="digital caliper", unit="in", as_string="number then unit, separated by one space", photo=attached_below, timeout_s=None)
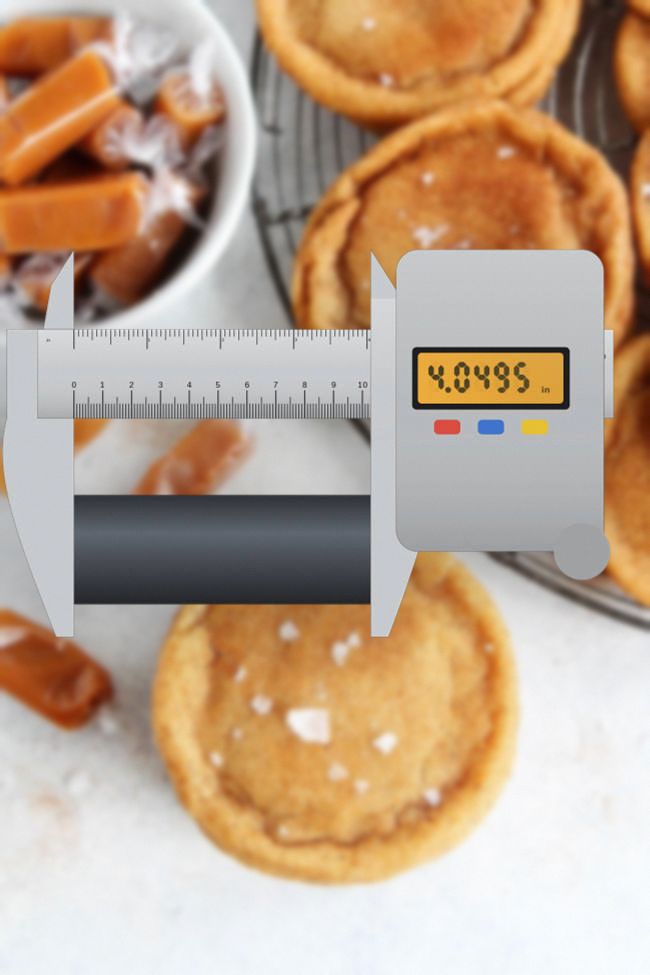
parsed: 4.0495 in
